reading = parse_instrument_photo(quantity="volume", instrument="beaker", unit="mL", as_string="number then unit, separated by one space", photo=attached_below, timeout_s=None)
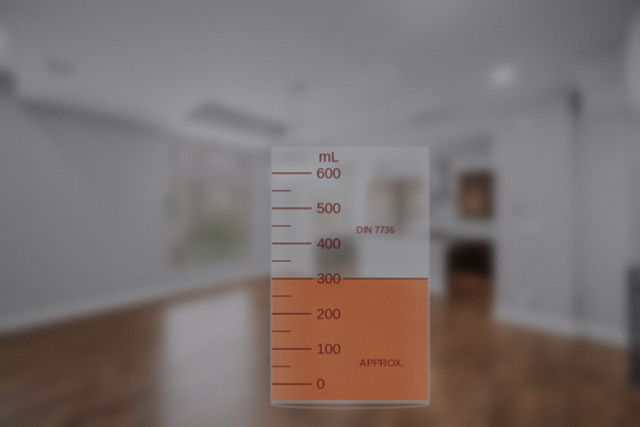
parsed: 300 mL
